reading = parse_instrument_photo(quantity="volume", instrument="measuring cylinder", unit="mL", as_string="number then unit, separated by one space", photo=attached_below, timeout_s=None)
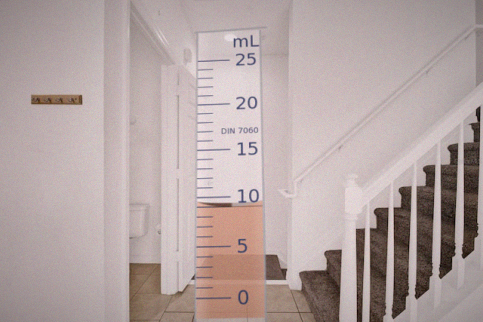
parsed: 9 mL
